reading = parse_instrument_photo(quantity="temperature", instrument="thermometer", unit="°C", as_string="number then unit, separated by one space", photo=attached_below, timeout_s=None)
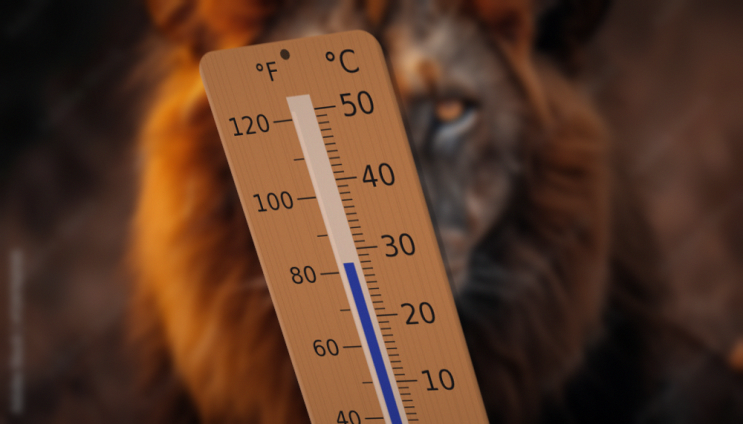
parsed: 28 °C
